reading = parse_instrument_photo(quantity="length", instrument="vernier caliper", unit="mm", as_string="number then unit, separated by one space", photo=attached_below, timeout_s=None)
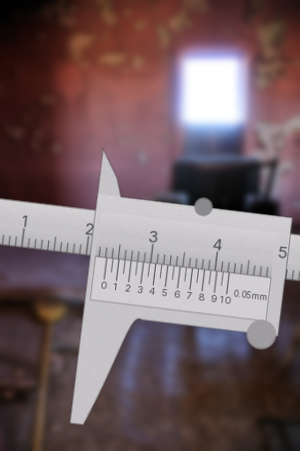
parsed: 23.2 mm
